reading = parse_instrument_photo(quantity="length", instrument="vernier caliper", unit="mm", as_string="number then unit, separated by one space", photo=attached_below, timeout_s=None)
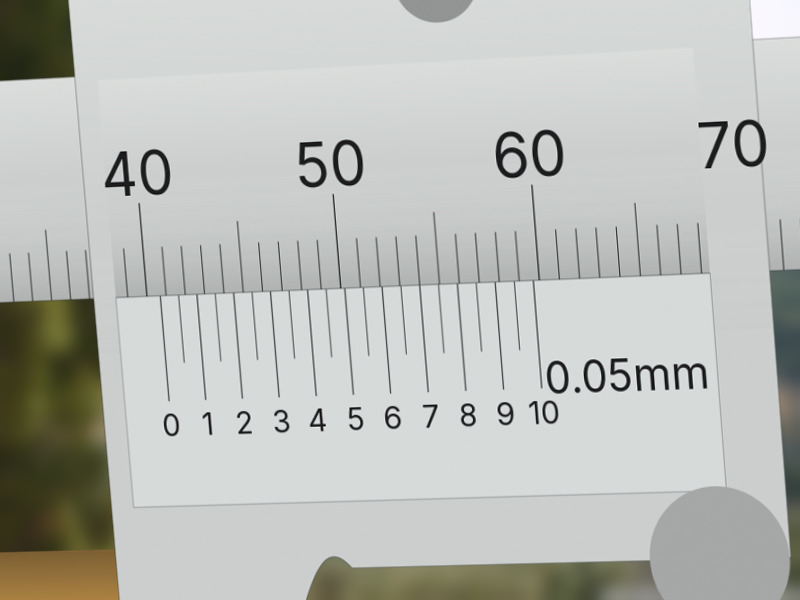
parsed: 40.7 mm
